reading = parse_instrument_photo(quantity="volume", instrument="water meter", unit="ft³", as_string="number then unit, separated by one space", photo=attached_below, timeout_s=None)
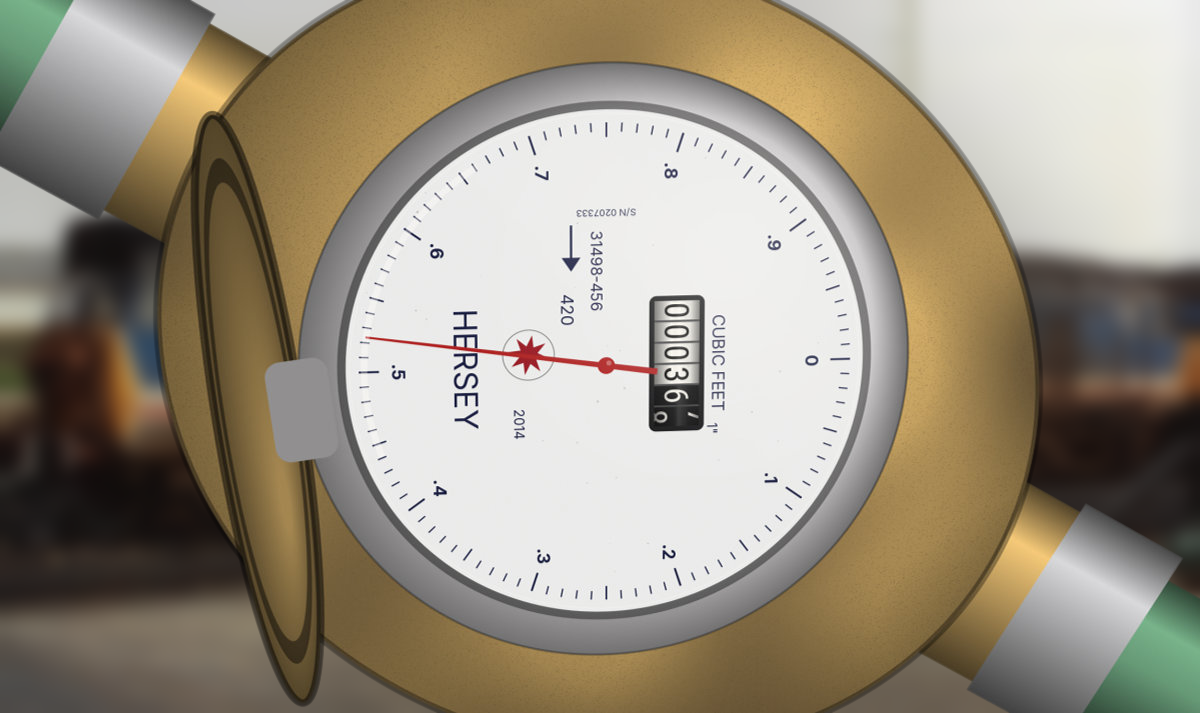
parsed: 367.52 ft³
